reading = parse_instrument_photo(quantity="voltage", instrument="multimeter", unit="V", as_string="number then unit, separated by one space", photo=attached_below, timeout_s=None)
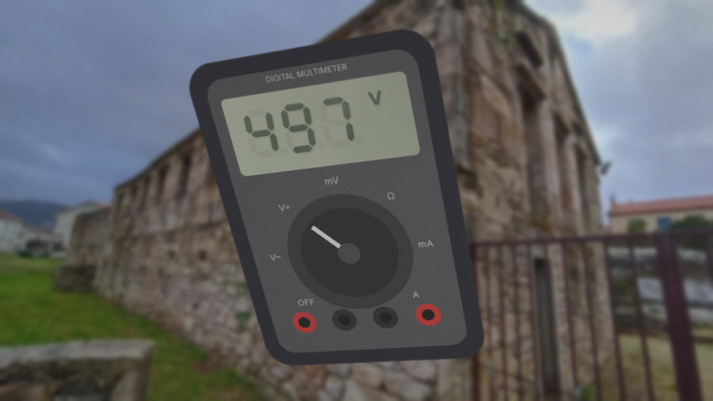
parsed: 497 V
